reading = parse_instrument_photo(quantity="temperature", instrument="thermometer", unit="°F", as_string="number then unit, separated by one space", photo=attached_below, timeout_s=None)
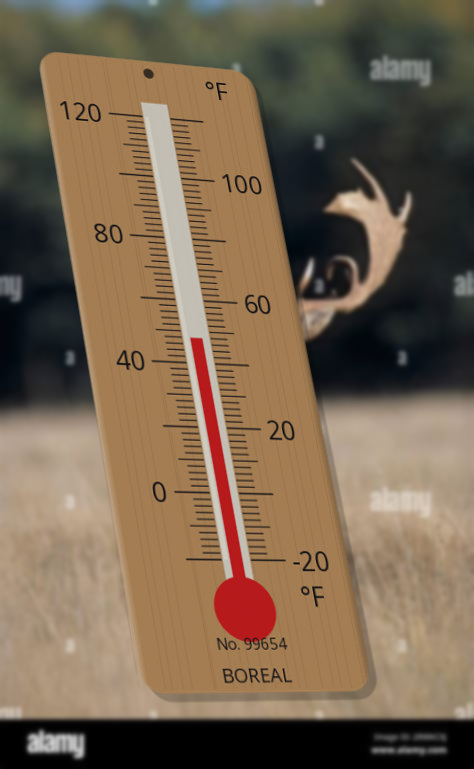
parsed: 48 °F
